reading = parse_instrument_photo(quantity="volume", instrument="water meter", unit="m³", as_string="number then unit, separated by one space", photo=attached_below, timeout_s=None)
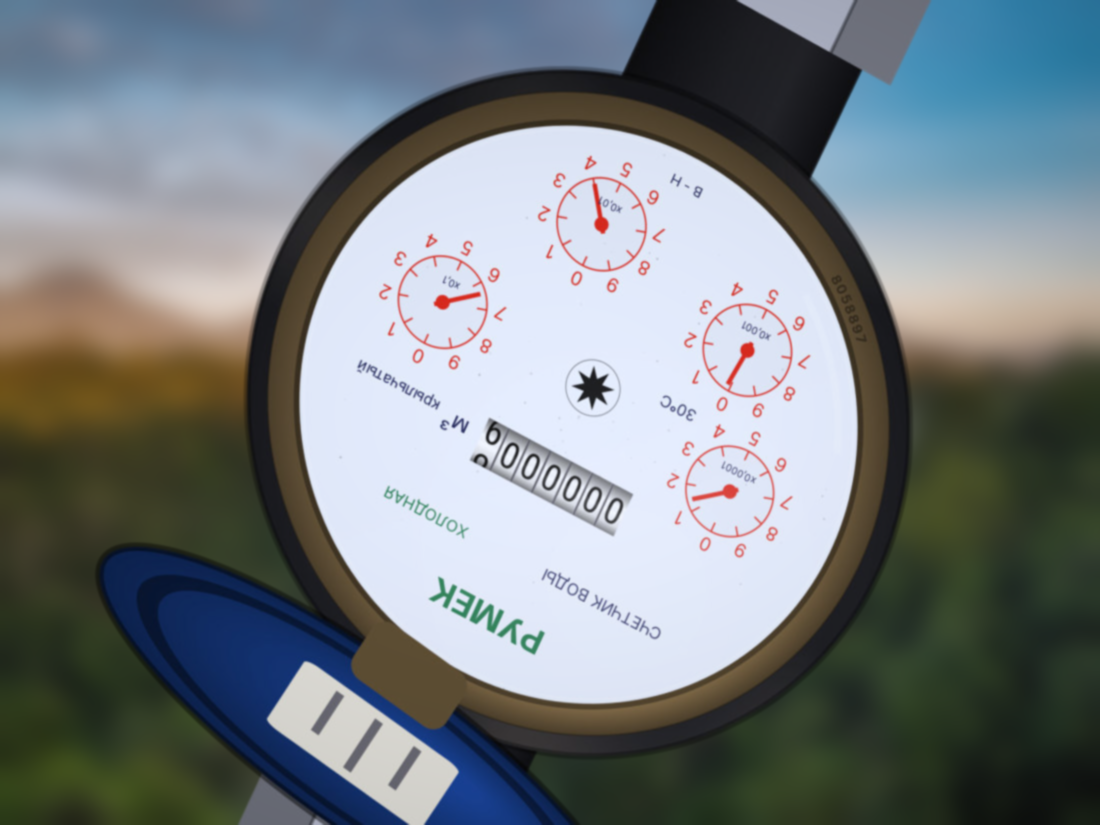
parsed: 8.6401 m³
